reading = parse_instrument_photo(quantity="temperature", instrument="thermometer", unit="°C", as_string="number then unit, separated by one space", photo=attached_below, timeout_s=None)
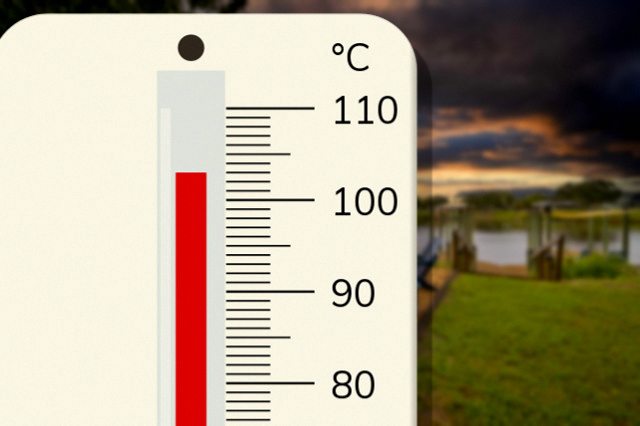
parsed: 103 °C
